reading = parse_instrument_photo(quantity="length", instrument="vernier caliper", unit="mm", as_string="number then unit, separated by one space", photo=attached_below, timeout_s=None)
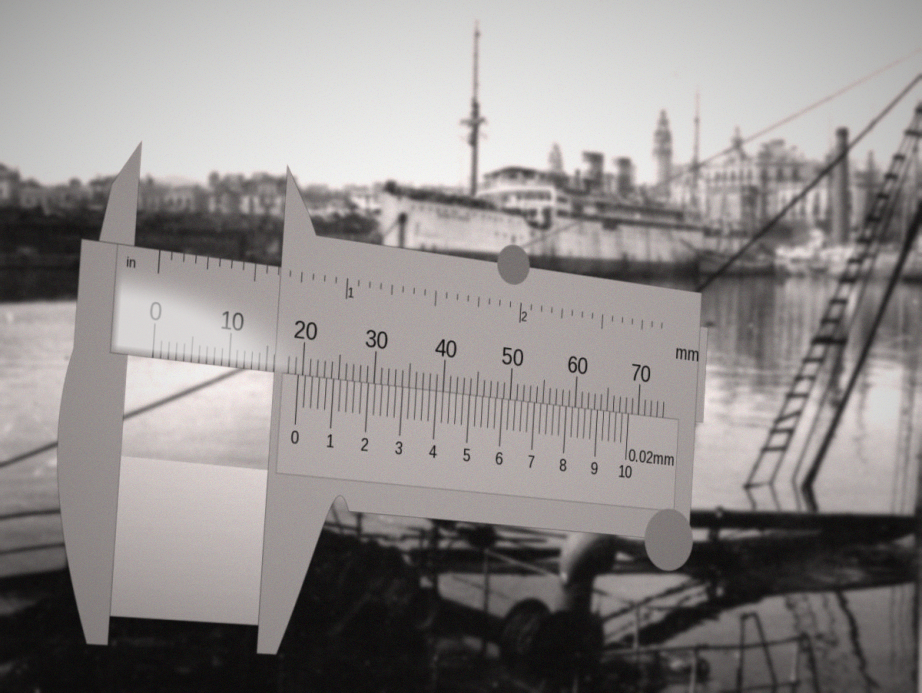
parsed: 19.4 mm
